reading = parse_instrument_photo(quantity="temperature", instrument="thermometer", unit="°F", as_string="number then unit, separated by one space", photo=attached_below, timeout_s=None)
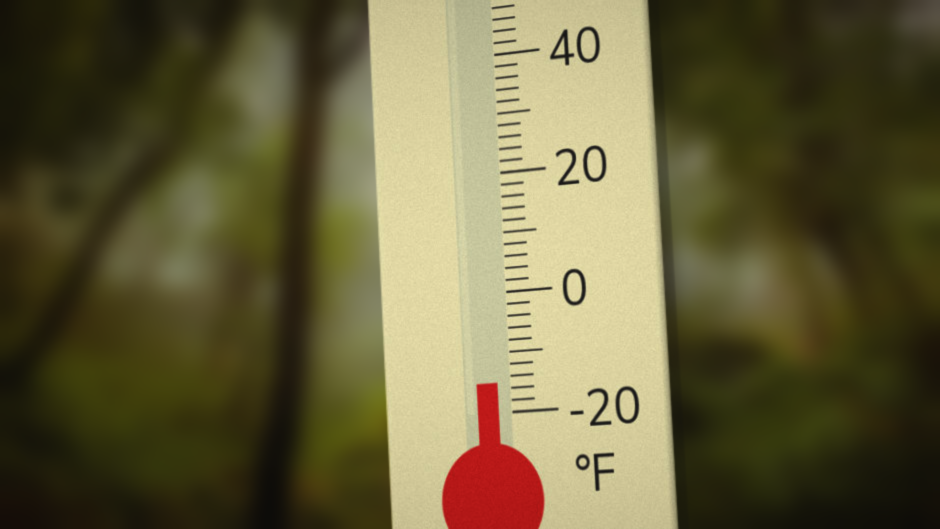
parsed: -15 °F
